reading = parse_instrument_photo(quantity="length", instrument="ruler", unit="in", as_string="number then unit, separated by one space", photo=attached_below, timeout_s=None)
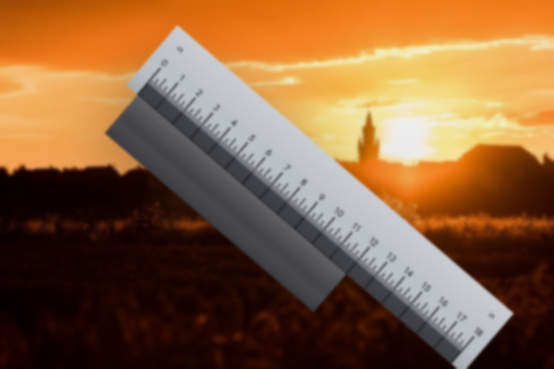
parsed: 12 in
